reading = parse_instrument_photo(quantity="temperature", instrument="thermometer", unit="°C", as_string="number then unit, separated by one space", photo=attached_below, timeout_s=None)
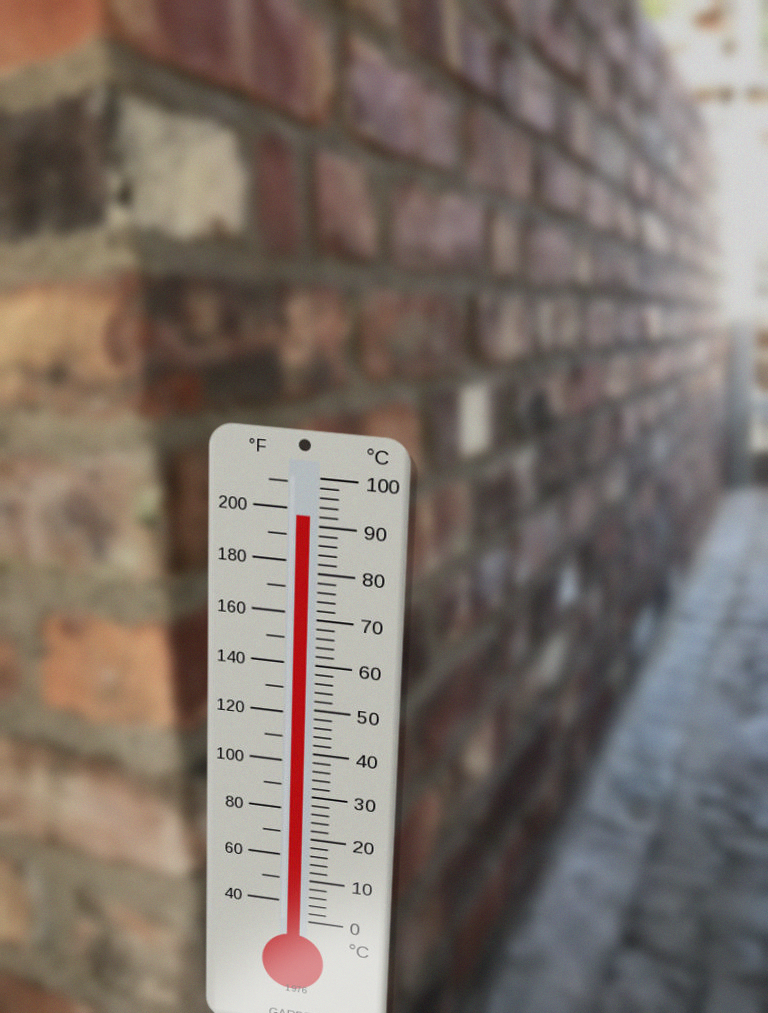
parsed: 92 °C
